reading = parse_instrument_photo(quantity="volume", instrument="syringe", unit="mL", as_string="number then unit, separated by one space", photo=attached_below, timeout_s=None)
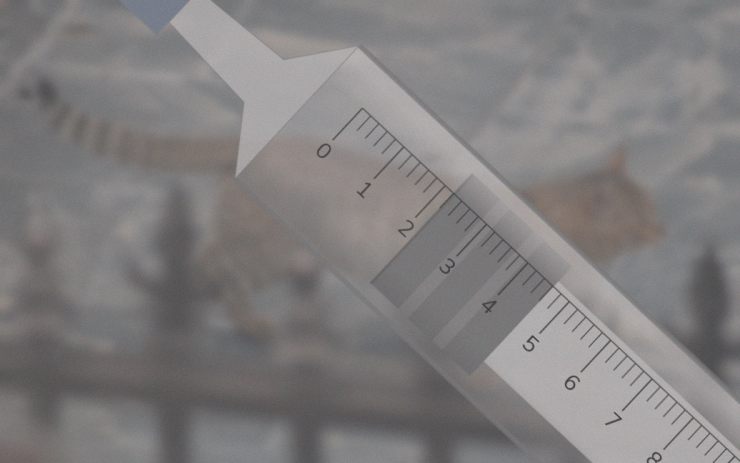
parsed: 2.2 mL
